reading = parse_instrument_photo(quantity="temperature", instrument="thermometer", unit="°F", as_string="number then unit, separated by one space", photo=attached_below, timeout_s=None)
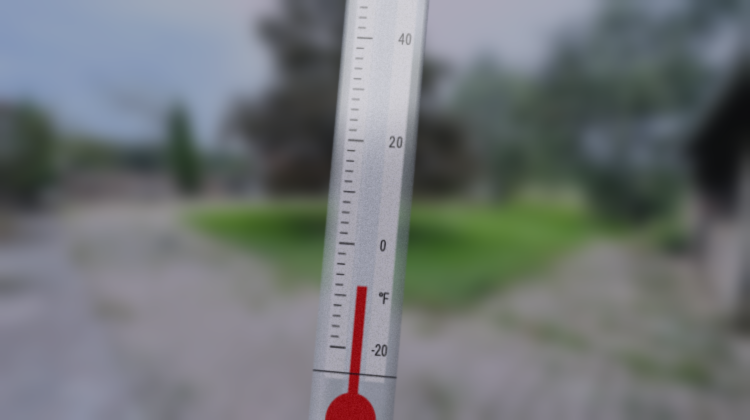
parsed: -8 °F
